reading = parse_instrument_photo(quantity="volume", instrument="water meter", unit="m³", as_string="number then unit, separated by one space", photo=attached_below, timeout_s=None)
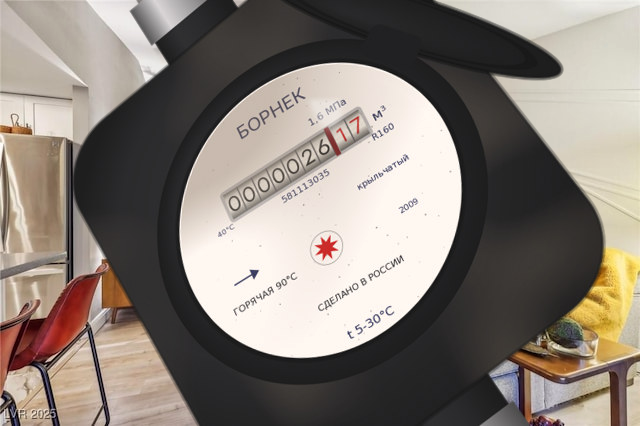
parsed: 26.17 m³
